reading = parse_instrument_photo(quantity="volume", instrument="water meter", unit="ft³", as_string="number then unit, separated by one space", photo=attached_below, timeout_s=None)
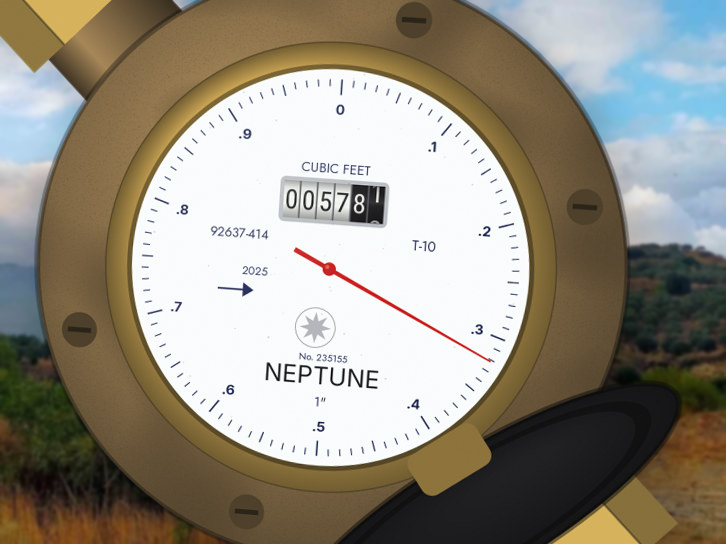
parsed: 5781.32 ft³
